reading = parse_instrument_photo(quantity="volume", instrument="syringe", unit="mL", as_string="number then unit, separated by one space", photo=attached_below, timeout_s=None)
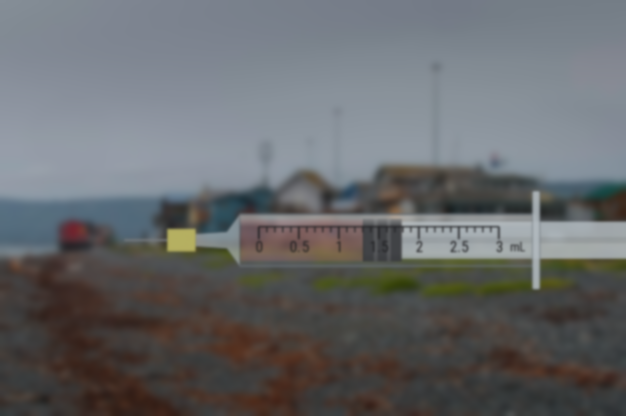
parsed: 1.3 mL
